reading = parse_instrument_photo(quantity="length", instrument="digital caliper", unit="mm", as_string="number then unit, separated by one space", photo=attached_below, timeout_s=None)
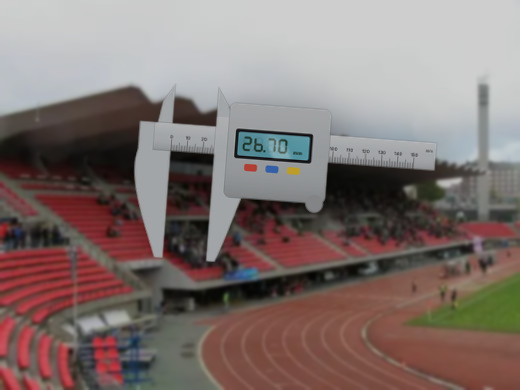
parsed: 26.70 mm
